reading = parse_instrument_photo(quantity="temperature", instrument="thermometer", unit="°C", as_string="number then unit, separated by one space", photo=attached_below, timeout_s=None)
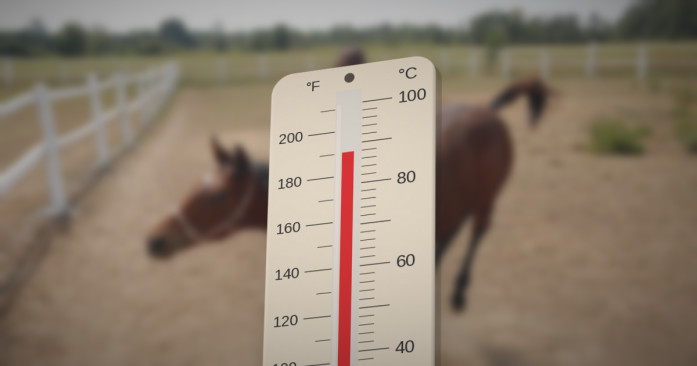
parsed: 88 °C
